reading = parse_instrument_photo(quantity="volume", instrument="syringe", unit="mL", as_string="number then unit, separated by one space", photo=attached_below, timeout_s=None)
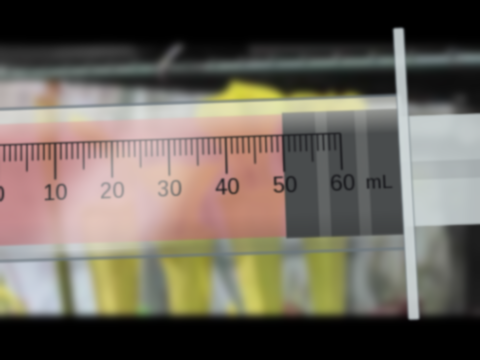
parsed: 50 mL
